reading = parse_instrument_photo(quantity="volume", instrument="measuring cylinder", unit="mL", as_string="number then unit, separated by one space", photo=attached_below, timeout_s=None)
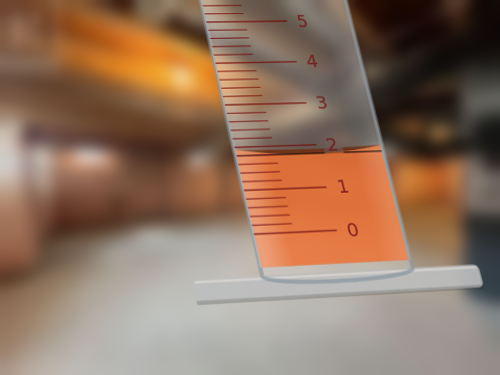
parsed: 1.8 mL
